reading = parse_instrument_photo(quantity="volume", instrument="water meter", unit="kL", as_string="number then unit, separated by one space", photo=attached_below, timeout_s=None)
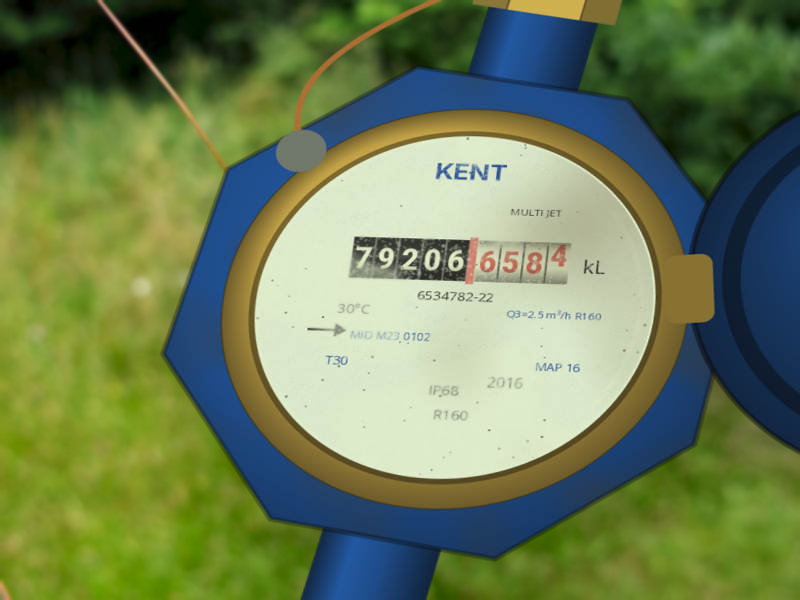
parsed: 79206.6584 kL
